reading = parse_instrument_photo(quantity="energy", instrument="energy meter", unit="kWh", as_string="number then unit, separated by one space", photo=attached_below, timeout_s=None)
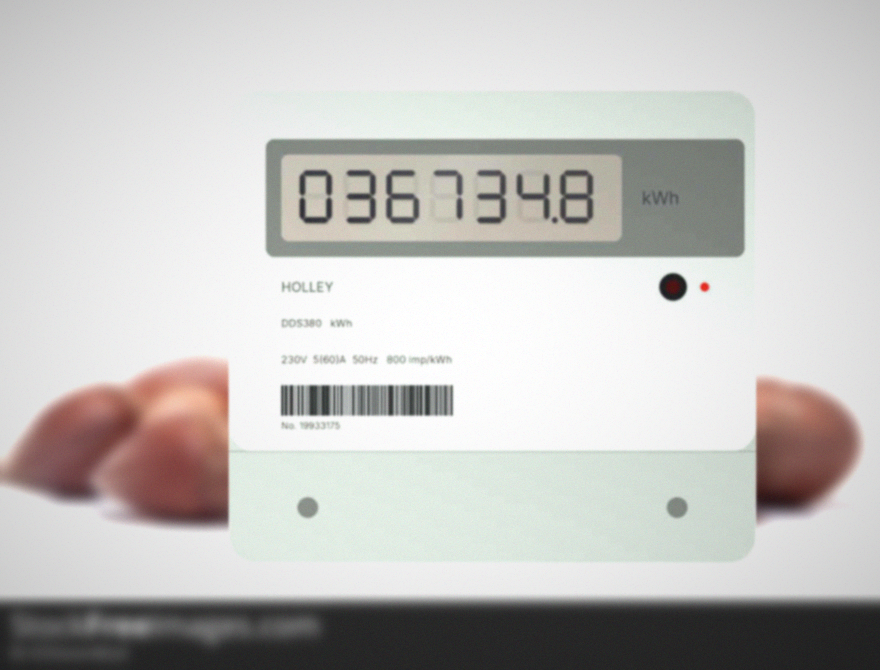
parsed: 36734.8 kWh
